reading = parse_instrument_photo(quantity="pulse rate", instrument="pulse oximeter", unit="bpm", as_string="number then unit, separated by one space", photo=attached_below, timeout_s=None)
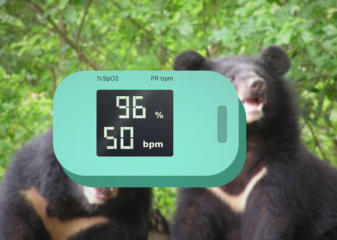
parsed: 50 bpm
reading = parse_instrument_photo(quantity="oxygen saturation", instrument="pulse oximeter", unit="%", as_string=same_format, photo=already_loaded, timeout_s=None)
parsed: 96 %
